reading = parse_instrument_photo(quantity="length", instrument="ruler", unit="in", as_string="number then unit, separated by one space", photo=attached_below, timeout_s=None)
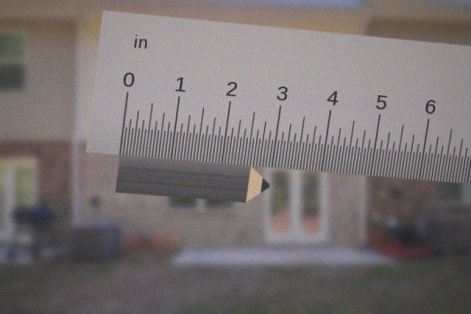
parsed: 3 in
